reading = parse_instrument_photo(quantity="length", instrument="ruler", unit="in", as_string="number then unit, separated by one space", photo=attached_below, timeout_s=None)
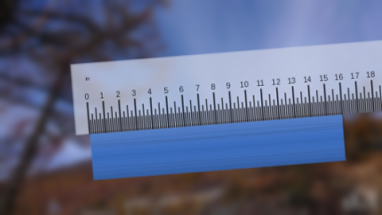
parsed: 16 in
